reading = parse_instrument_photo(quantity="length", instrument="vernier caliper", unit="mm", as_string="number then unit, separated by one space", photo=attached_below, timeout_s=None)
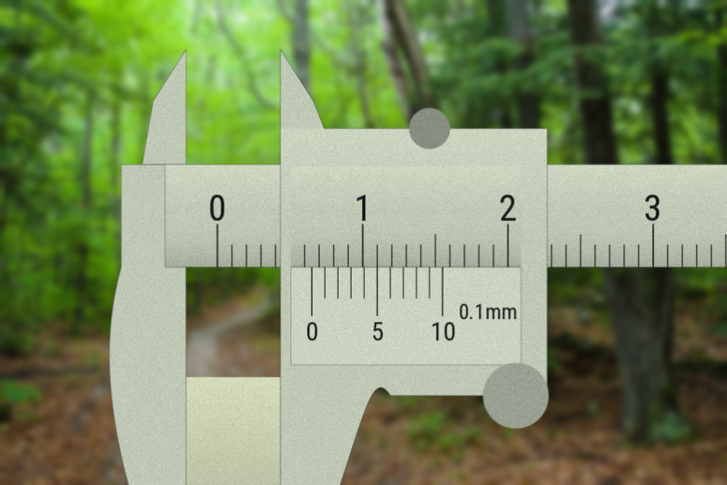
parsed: 6.5 mm
